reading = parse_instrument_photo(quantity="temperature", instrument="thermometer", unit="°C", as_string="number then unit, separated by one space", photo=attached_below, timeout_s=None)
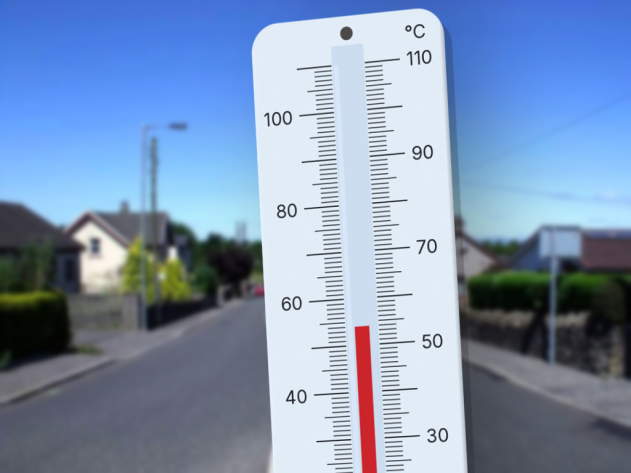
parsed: 54 °C
